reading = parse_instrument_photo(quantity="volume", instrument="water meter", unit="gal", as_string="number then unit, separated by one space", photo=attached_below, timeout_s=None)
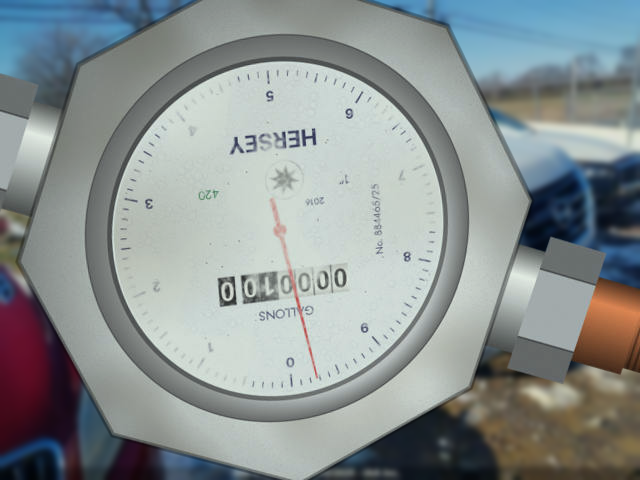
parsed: 99.7 gal
